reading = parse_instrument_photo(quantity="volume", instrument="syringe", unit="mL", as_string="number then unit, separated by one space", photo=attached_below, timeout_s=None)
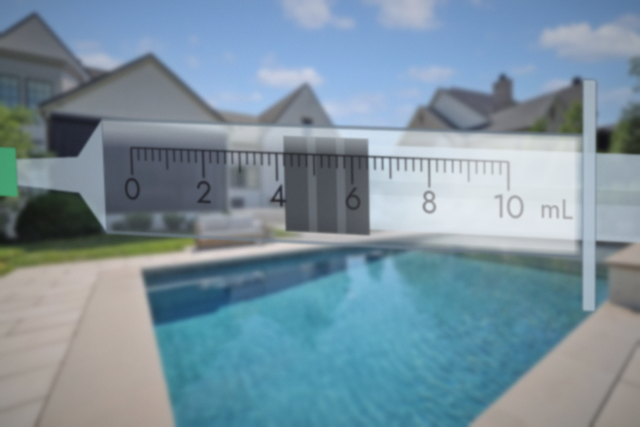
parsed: 4.2 mL
